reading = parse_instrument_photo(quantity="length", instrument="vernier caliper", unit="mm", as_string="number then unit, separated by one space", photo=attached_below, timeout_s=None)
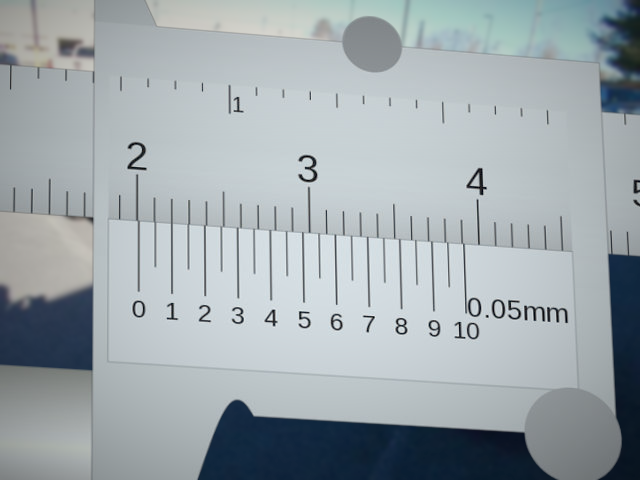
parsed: 20.1 mm
